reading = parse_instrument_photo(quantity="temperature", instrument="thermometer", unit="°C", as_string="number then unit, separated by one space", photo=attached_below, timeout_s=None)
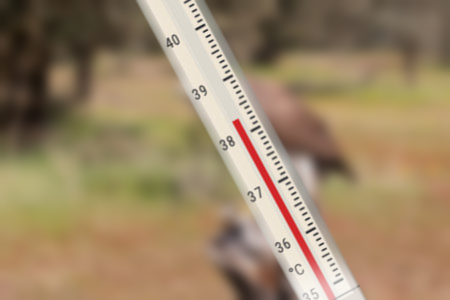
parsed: 38.3 °C
